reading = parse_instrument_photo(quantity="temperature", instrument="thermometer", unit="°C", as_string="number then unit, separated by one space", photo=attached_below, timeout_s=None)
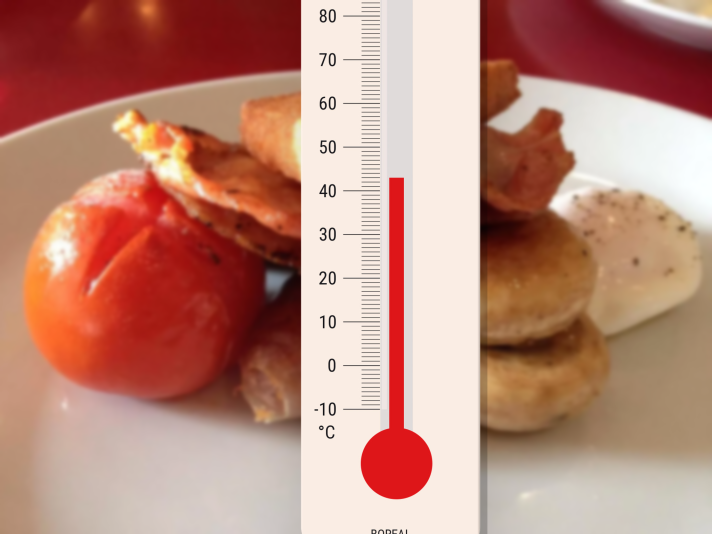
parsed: 43 °C
